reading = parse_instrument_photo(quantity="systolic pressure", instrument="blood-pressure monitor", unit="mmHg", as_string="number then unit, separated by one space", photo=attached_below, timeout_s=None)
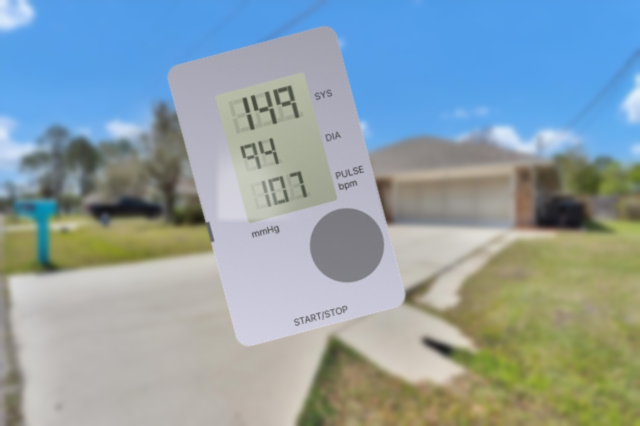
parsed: 149 mmHg
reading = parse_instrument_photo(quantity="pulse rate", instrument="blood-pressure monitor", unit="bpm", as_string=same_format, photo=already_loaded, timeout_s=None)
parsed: 107 bpm
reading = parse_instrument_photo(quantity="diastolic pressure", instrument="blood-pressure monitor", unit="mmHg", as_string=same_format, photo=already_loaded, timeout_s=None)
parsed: 94 mmHg
